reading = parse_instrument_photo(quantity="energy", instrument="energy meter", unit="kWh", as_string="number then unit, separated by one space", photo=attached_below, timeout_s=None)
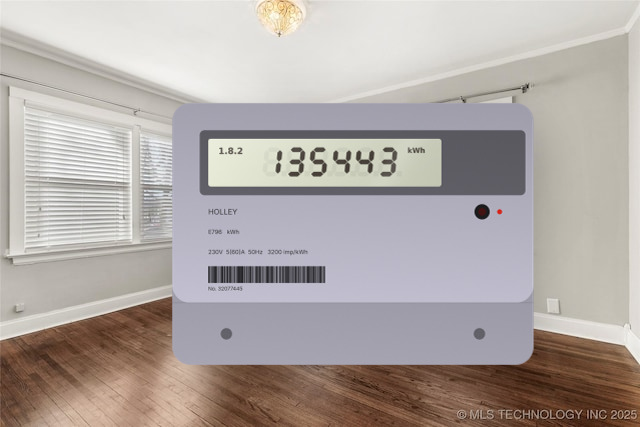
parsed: 135443 kWh
